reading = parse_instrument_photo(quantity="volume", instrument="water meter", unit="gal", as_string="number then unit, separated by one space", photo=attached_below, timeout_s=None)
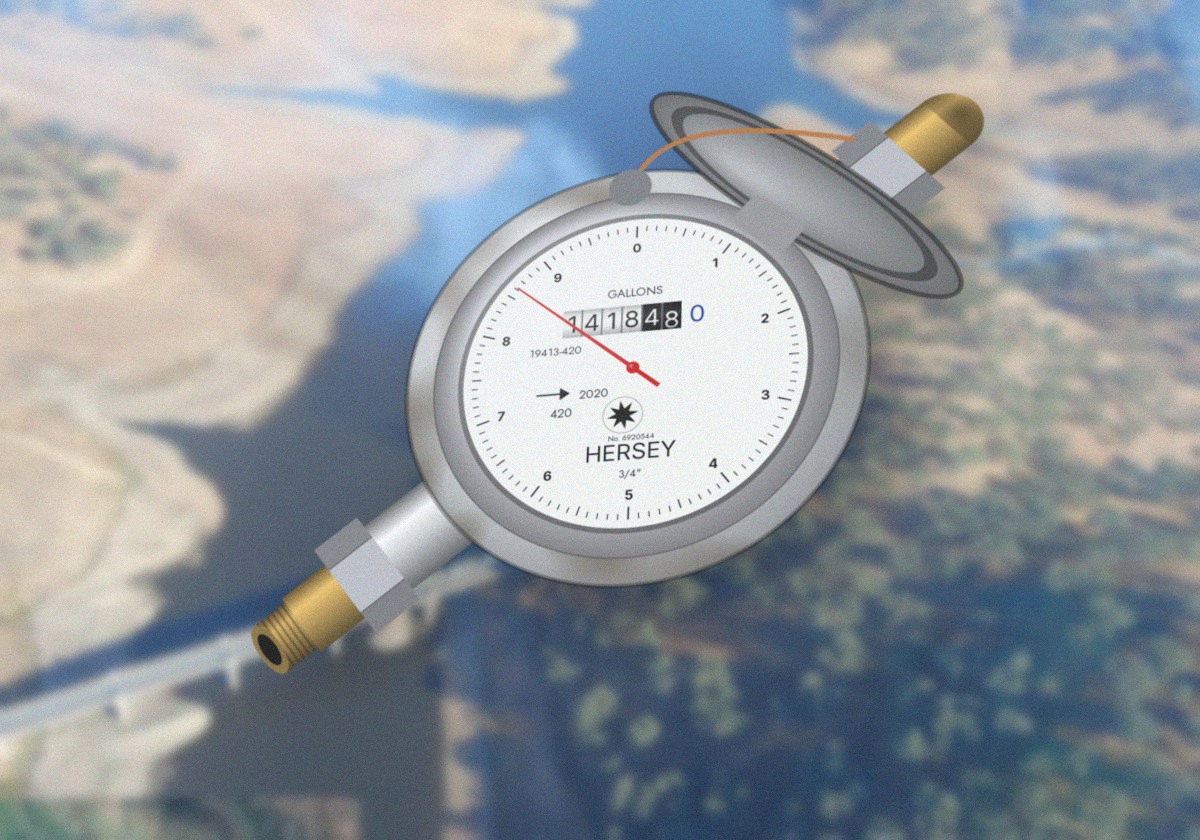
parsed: 1418478.6 gal
